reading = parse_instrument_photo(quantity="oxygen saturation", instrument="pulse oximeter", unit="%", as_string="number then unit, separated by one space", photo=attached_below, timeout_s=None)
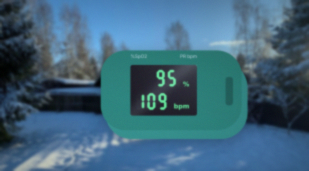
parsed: 95 %
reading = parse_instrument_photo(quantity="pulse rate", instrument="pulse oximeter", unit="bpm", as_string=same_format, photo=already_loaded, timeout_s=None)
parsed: 109 bpm
